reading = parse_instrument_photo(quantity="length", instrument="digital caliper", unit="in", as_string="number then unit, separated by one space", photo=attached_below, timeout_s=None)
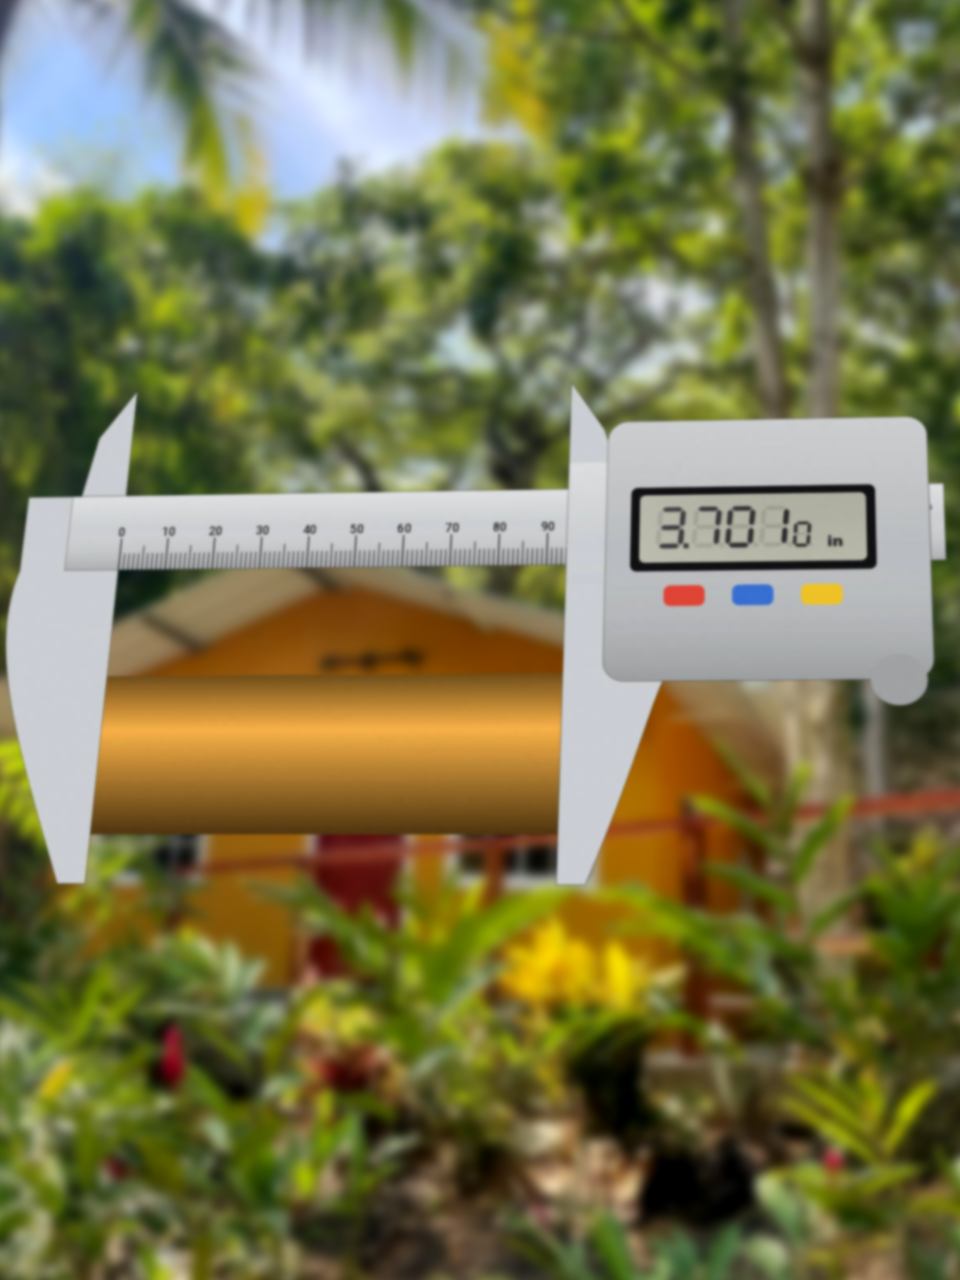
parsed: 3.7010 in
